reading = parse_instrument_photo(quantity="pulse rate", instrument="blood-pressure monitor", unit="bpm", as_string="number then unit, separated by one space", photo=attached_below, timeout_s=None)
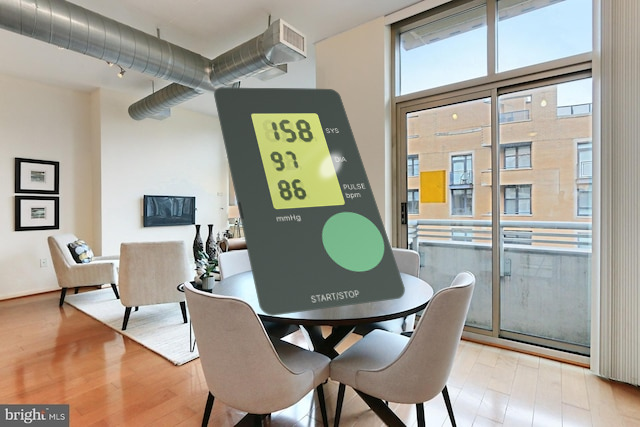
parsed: 86 bpm
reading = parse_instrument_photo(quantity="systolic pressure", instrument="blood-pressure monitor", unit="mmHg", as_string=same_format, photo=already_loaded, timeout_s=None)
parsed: 158 mmHg
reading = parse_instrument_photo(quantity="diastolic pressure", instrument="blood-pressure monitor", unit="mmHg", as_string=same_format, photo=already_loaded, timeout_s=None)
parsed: 97 mmHg
